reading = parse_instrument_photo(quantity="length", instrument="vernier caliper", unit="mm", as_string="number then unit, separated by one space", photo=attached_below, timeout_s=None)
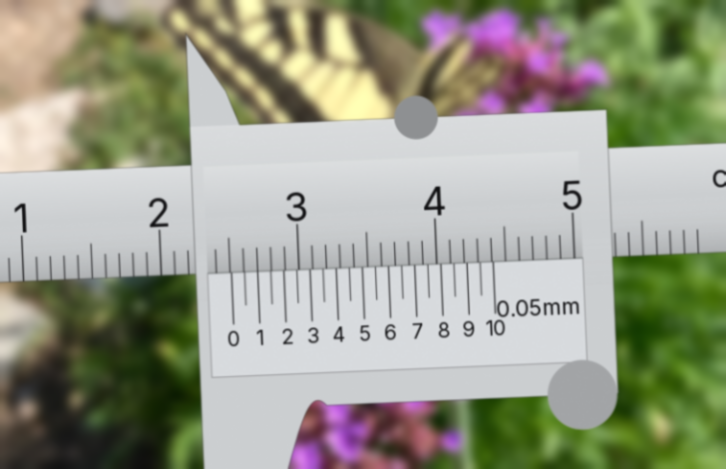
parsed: 25.1 mm
